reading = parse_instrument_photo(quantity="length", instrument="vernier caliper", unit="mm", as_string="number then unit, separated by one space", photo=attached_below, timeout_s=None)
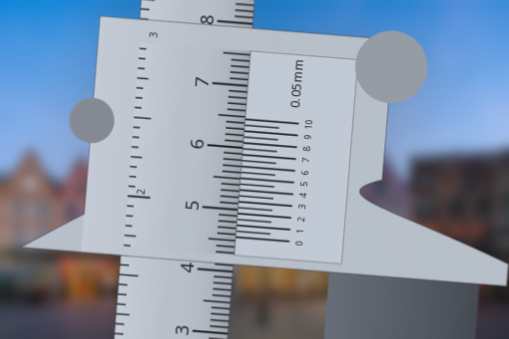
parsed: 45.6 mm
